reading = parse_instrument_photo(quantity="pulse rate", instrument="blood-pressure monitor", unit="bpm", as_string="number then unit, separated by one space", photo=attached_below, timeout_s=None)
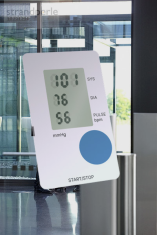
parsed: 56 bpm
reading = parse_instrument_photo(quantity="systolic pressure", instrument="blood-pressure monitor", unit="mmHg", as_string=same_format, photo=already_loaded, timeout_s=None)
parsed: 101 mmHg
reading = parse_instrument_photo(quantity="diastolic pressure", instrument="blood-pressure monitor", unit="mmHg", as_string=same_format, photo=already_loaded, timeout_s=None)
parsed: 76 mmHg
